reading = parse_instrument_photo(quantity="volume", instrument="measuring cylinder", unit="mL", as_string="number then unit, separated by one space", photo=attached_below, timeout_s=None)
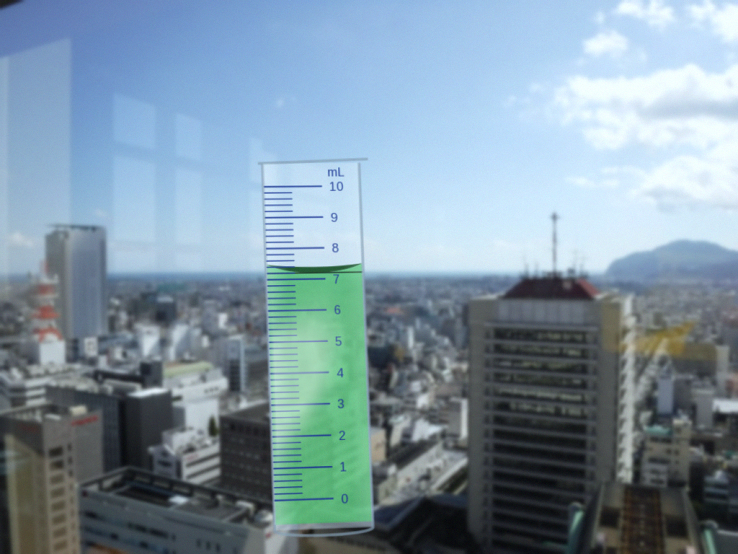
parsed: 7.2 mL
